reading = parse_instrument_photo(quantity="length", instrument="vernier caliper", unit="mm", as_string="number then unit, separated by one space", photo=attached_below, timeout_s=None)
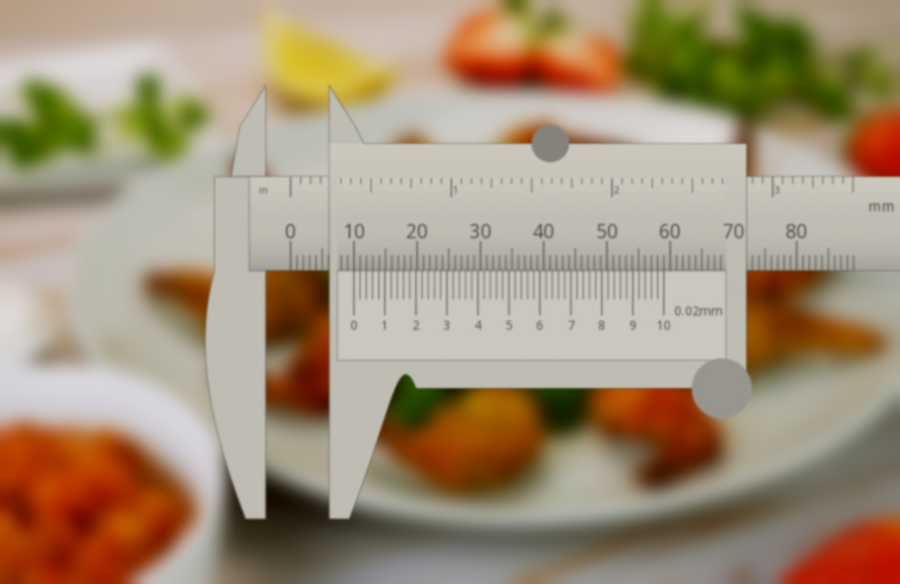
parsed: 10.0 mm
